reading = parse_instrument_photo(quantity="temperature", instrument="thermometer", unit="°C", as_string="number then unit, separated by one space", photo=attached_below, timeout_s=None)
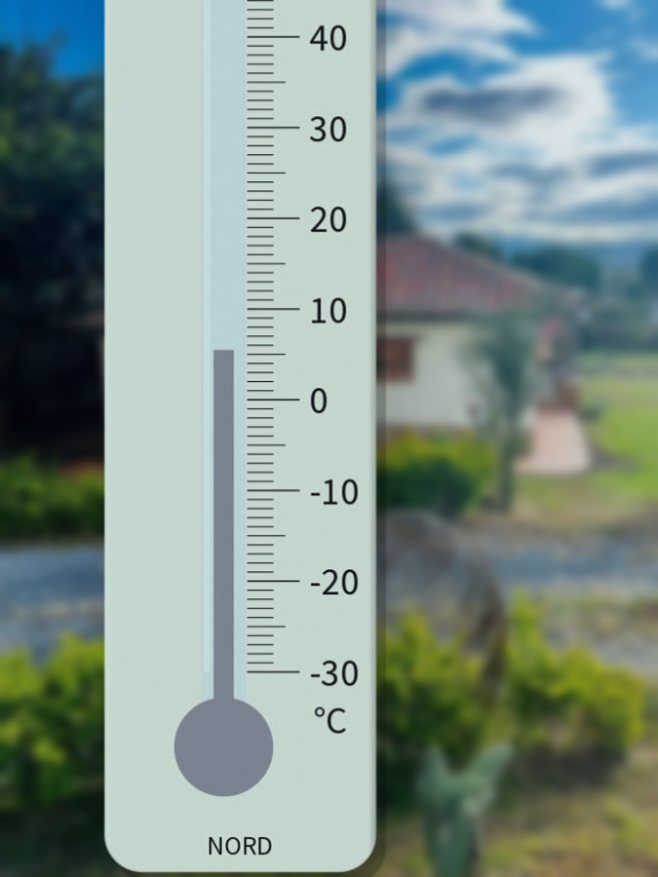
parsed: 5.5 °C
